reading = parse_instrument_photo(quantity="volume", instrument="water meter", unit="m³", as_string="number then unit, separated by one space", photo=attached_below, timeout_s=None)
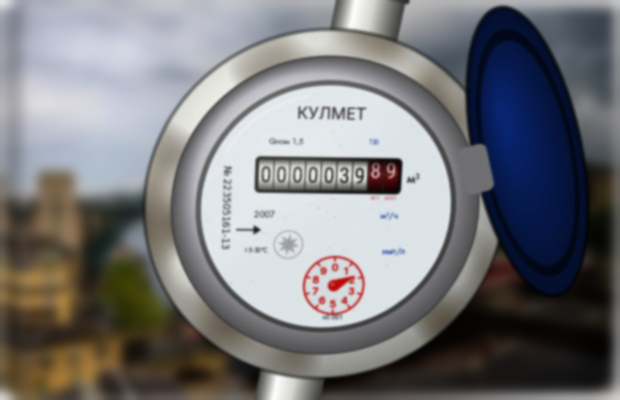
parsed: 39.891 m³
